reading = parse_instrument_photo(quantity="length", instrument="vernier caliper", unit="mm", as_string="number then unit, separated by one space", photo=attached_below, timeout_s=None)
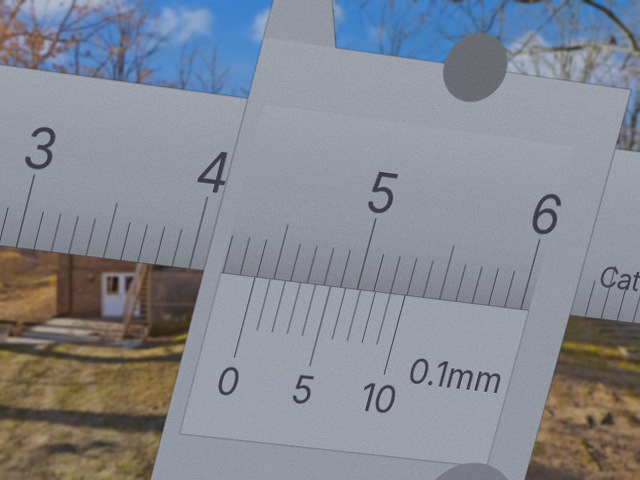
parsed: 43.9 mm
